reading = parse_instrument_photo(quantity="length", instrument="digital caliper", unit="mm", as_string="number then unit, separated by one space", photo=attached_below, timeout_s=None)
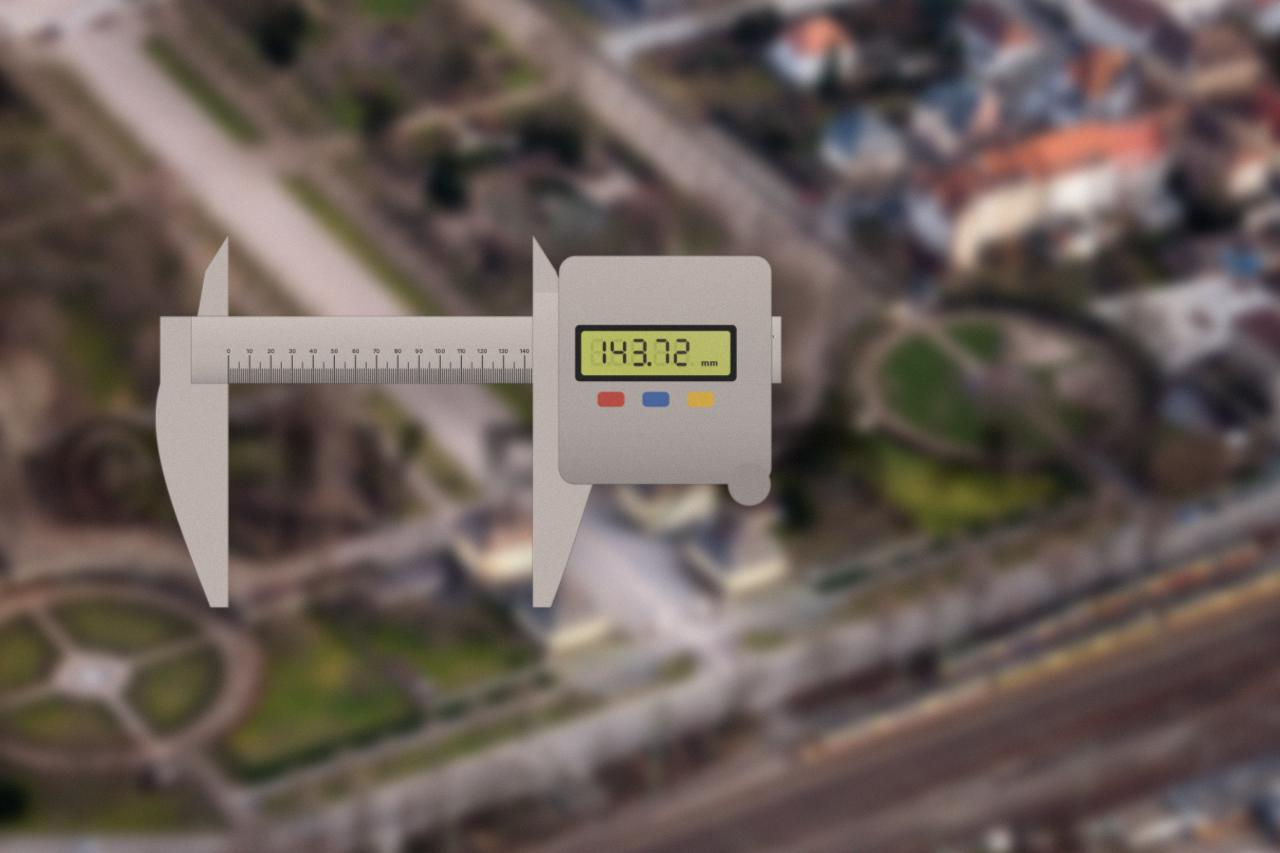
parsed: 143.72 mm
